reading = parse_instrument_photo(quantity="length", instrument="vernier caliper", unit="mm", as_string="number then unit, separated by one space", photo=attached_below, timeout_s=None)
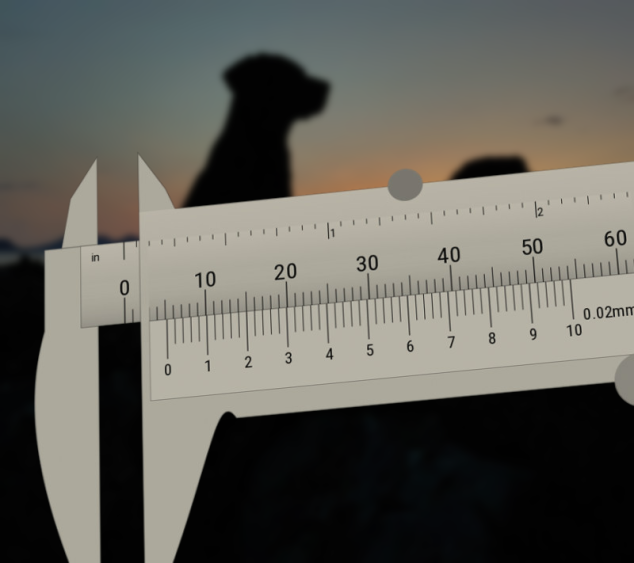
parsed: 5.2 mm
